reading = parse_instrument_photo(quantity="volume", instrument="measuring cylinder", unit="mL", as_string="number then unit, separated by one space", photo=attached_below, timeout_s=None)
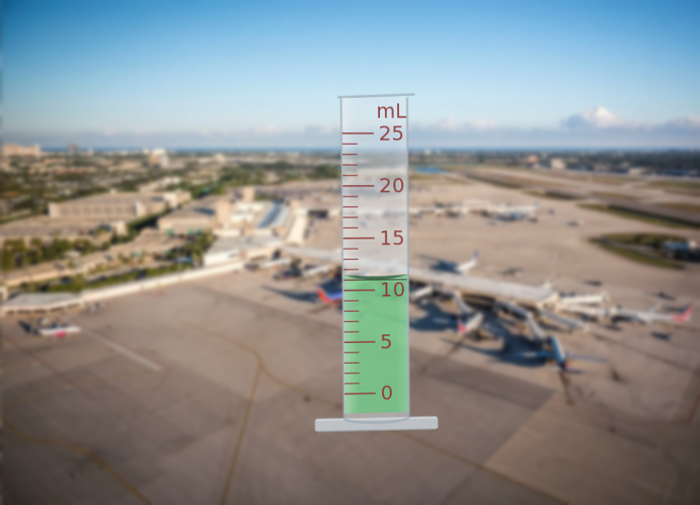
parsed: 11 mL
